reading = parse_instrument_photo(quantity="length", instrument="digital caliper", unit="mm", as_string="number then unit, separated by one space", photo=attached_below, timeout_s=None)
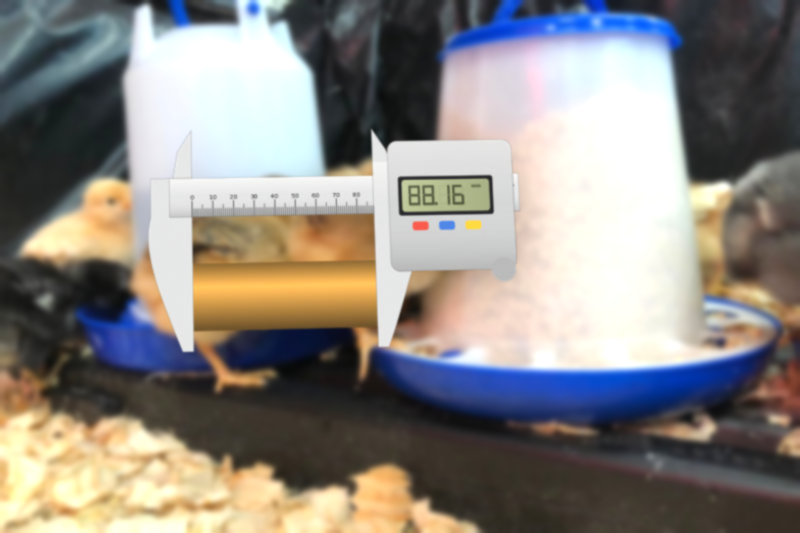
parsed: 88.16 mm
